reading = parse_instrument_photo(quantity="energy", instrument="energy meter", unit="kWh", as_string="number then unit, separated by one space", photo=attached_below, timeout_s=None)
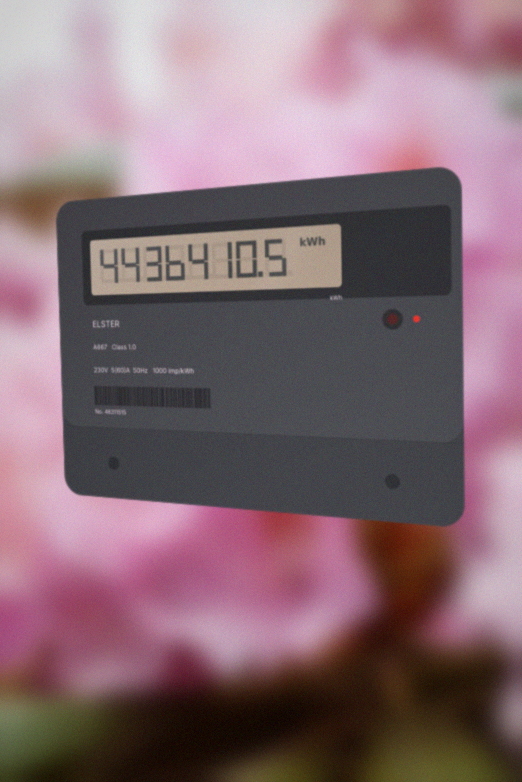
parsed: 4436410.5 kWh
